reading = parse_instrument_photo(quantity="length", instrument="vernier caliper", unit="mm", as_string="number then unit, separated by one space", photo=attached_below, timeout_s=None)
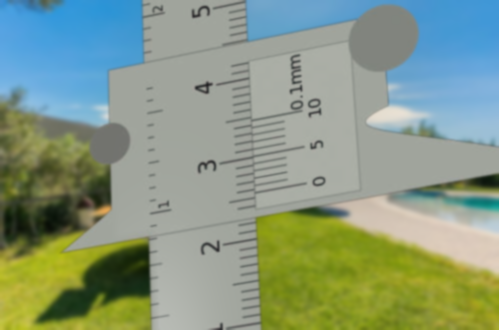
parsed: 25.6 mm
